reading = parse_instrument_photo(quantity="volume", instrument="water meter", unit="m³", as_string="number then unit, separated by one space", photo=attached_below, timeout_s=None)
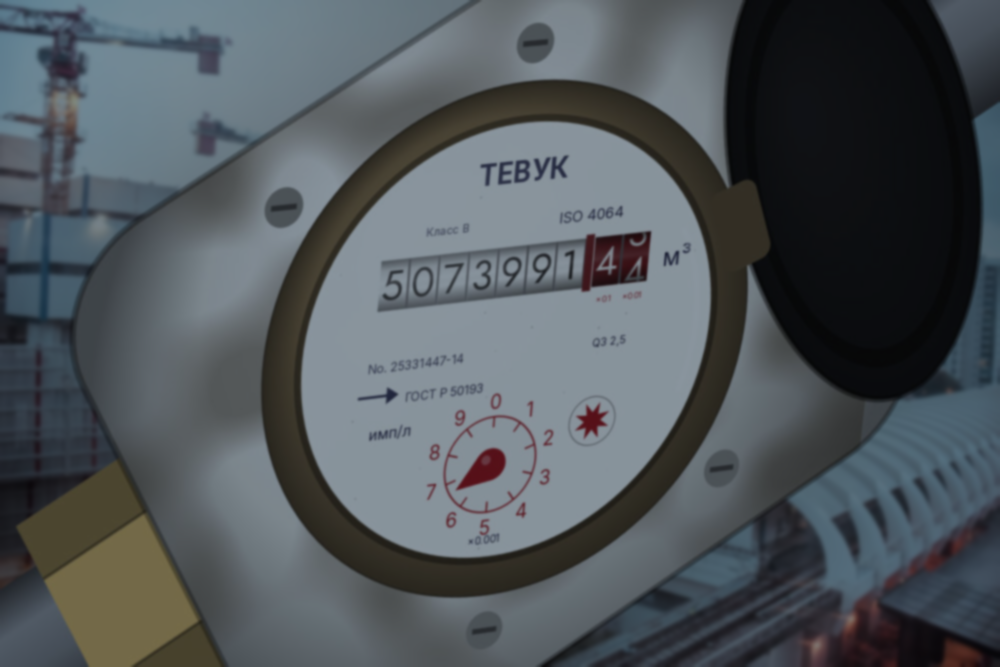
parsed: 5073991.436 m³
